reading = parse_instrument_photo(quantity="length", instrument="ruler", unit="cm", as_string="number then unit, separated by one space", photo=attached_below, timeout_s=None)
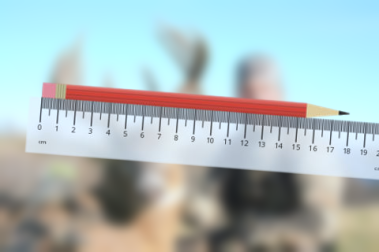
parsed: 18 cm
